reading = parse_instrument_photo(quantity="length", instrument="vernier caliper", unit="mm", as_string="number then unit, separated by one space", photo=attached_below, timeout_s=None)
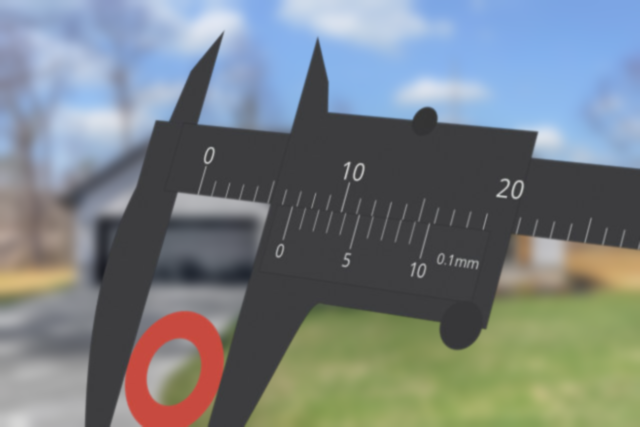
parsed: 6.7 mm
